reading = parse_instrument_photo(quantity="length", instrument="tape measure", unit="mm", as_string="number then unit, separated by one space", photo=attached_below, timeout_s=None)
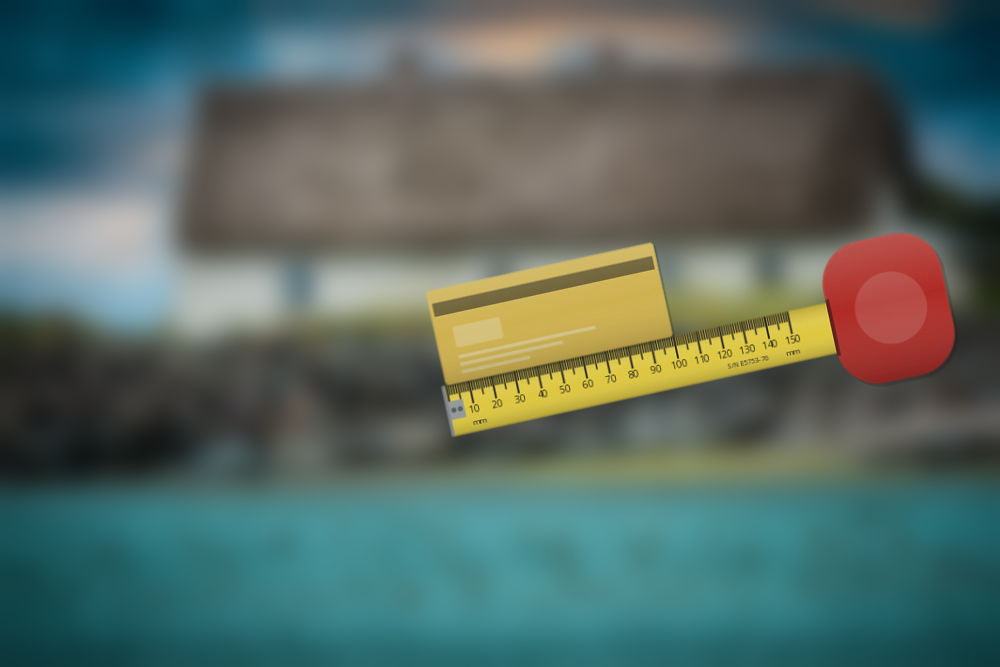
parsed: 100 mm
